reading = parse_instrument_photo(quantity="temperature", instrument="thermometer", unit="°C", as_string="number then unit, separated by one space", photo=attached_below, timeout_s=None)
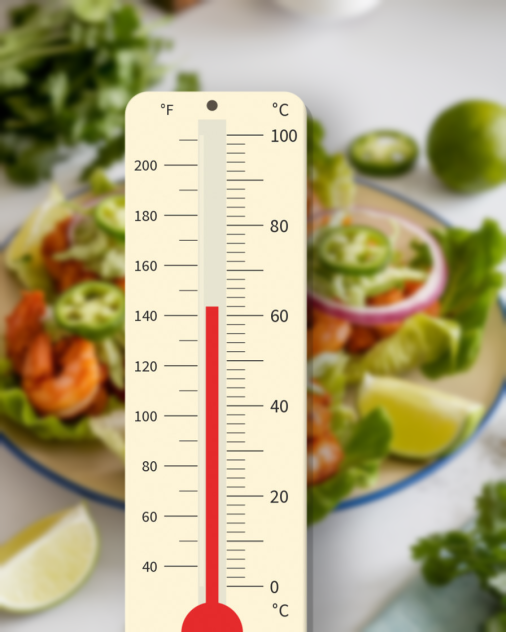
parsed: 62 °C
